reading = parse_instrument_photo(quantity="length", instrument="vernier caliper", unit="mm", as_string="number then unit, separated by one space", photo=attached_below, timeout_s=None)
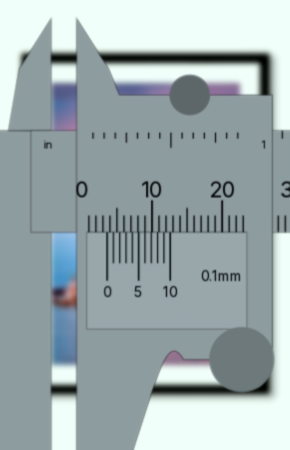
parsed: 3.6 mm
